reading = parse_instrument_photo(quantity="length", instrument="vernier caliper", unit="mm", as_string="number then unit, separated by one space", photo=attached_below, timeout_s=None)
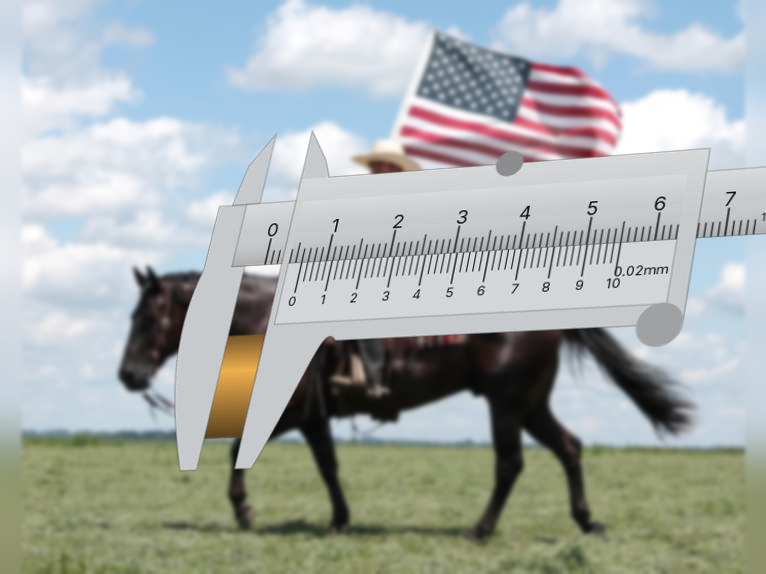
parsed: 6.0 mm
